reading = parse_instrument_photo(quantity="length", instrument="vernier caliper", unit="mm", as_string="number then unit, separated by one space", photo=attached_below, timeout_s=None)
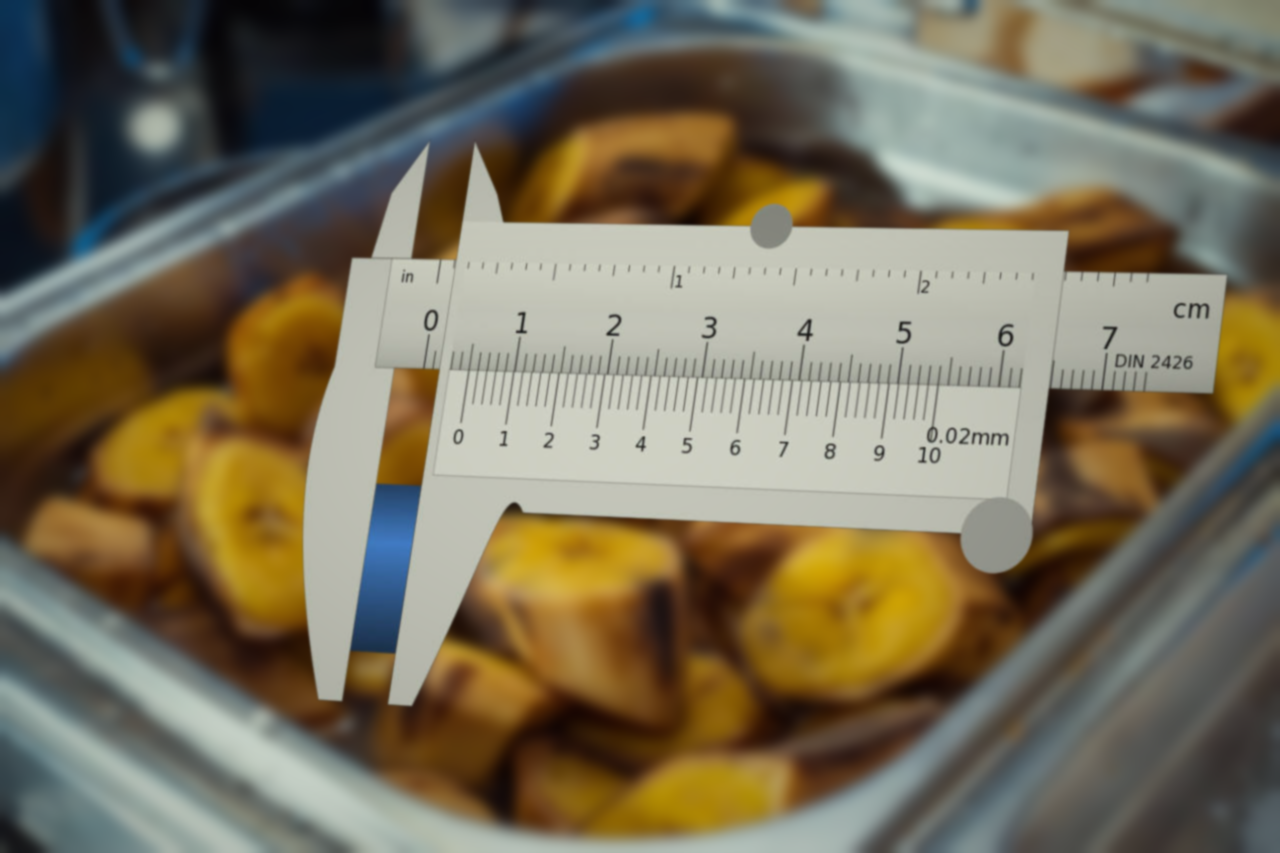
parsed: 5.0 mm
